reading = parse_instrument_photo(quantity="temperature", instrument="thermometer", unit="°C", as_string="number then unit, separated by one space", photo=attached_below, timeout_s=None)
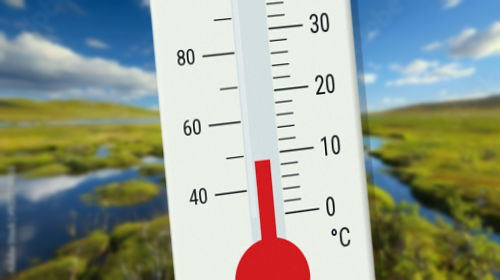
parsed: 9 °C
